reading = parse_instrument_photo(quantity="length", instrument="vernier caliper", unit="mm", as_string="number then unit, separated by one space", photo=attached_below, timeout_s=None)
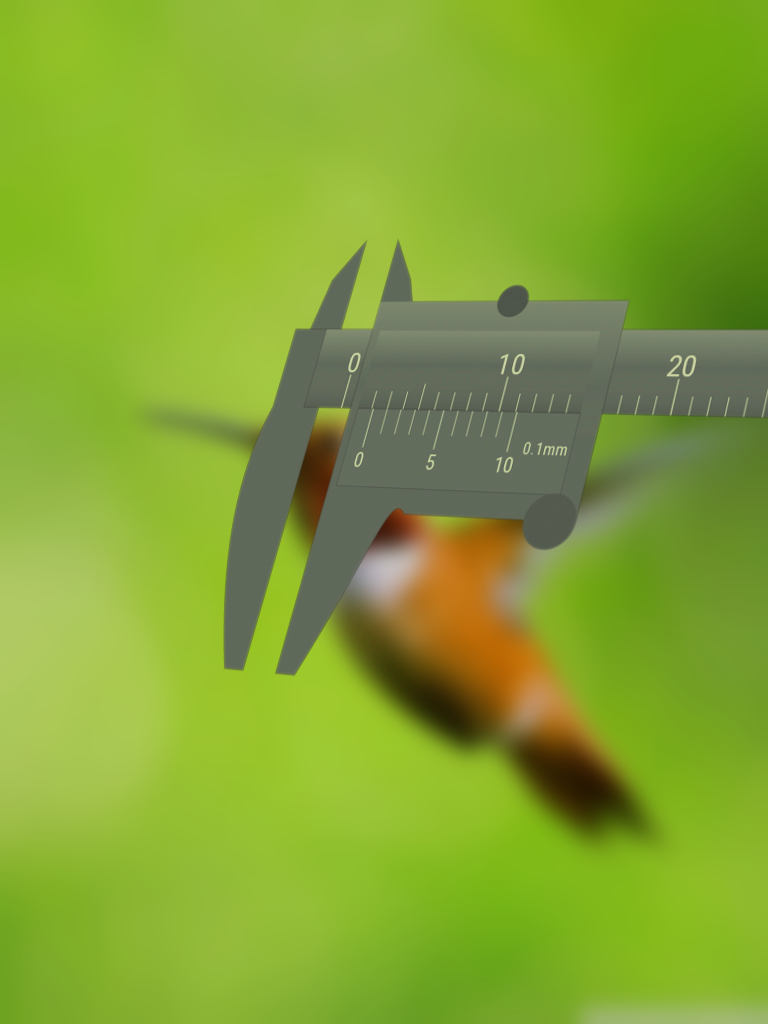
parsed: 2.1 mm
